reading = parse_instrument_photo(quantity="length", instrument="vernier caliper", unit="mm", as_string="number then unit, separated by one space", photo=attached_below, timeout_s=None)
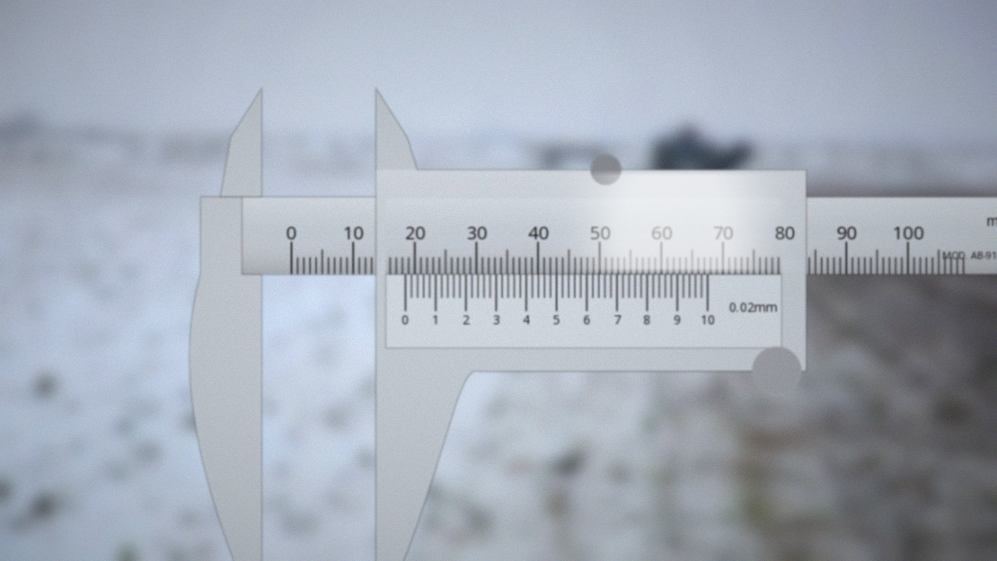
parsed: 18.5 mm
